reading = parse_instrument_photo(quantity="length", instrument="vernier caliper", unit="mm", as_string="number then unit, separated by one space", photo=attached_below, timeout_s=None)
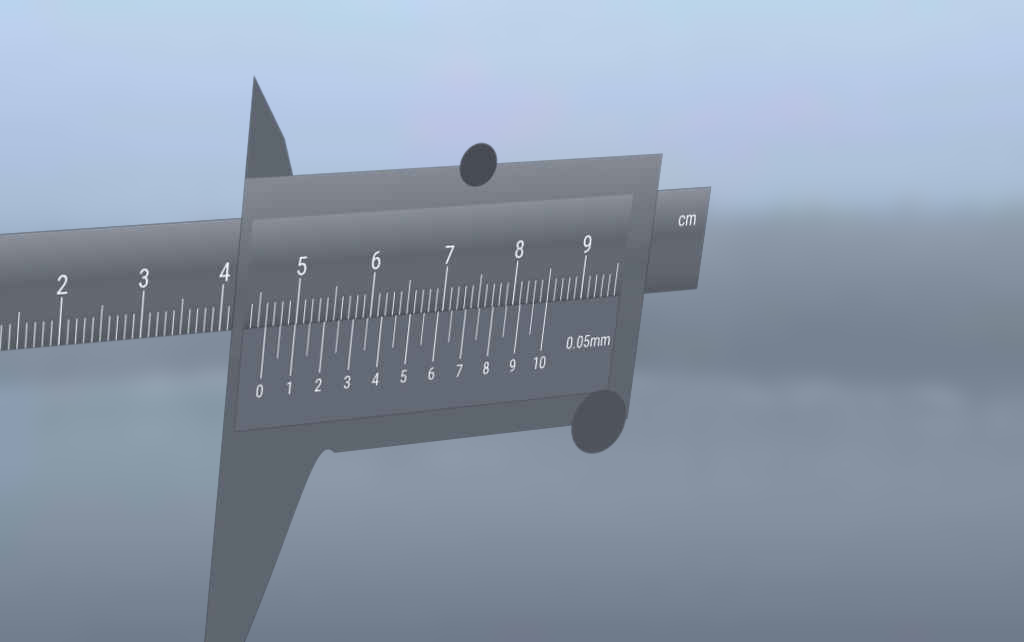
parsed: 46.0 mm
